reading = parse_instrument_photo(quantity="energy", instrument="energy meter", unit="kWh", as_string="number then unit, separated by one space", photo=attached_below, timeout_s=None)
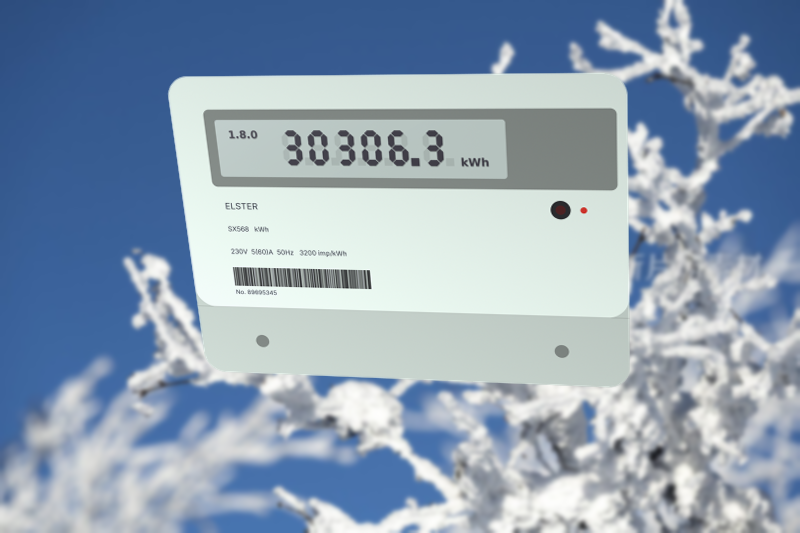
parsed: 30306.3 kWh
